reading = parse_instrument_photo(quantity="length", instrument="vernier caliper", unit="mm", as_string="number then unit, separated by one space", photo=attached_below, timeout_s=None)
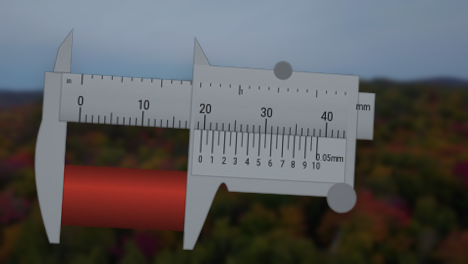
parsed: 19.6 mm
